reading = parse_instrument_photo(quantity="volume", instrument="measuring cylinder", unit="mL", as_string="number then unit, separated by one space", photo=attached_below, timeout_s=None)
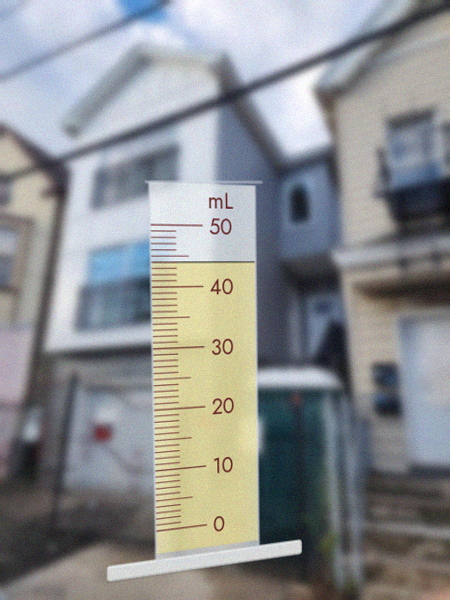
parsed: 44 mL
